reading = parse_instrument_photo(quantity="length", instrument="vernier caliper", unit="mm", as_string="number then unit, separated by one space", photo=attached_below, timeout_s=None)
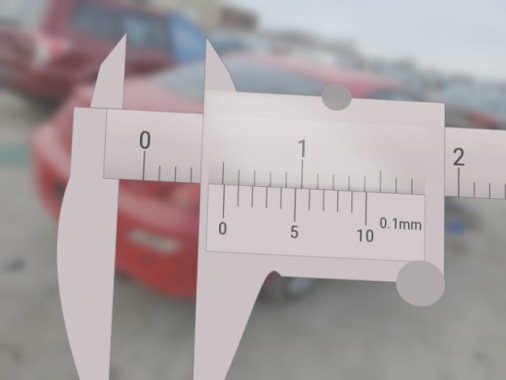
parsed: 5.1 mm
